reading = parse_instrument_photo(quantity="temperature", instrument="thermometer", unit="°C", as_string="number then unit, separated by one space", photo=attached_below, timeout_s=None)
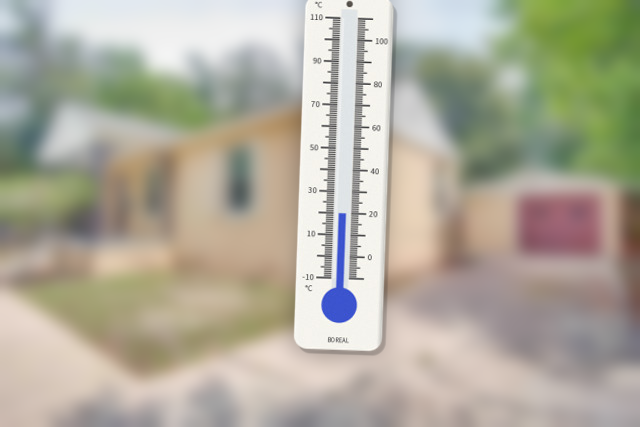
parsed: 20 °C
